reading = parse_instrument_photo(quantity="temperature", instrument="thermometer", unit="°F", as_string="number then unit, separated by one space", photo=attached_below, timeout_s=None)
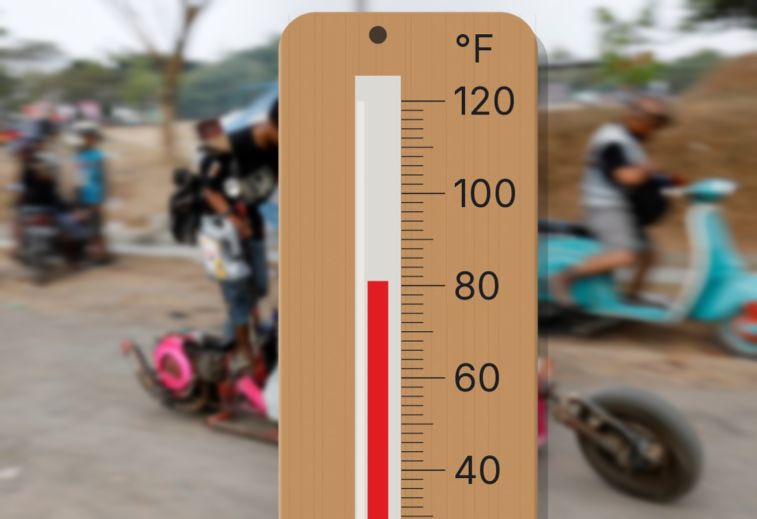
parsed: 81 °F
